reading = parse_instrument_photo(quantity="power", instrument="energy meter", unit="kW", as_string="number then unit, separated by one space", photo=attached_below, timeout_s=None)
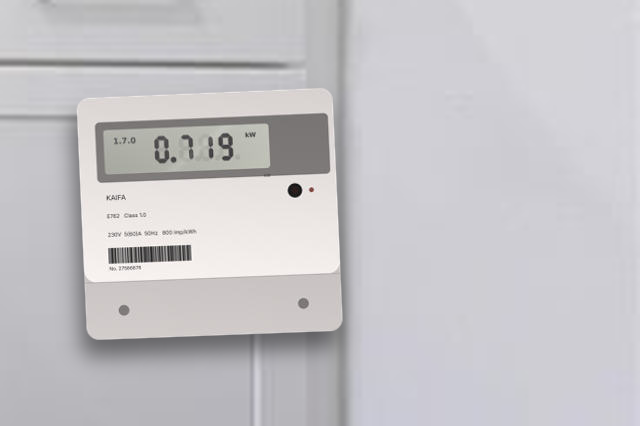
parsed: 0.719 kW
